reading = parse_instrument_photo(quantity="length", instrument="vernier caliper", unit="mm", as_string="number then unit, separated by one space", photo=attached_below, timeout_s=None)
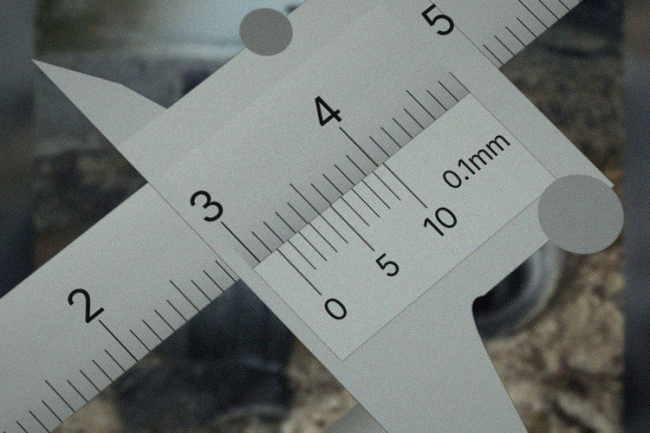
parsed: 31.4 mm
